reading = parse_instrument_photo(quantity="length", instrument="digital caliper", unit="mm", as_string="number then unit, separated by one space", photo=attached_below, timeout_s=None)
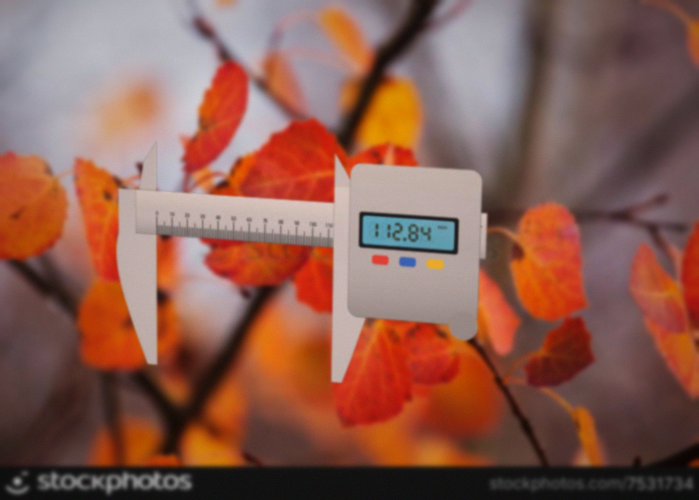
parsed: 112.84 mm
